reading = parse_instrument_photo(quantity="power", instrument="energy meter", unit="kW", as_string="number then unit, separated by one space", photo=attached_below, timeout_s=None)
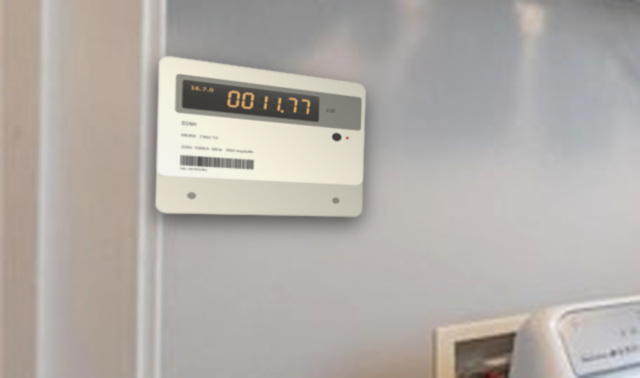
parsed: 11.77 kW
